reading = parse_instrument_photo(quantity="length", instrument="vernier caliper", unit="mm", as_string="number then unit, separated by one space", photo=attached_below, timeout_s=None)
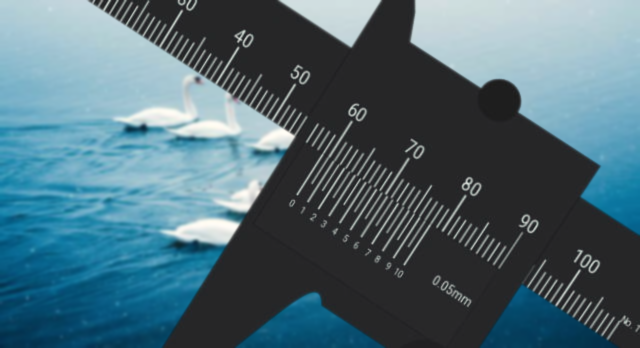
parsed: 59.0 mm
